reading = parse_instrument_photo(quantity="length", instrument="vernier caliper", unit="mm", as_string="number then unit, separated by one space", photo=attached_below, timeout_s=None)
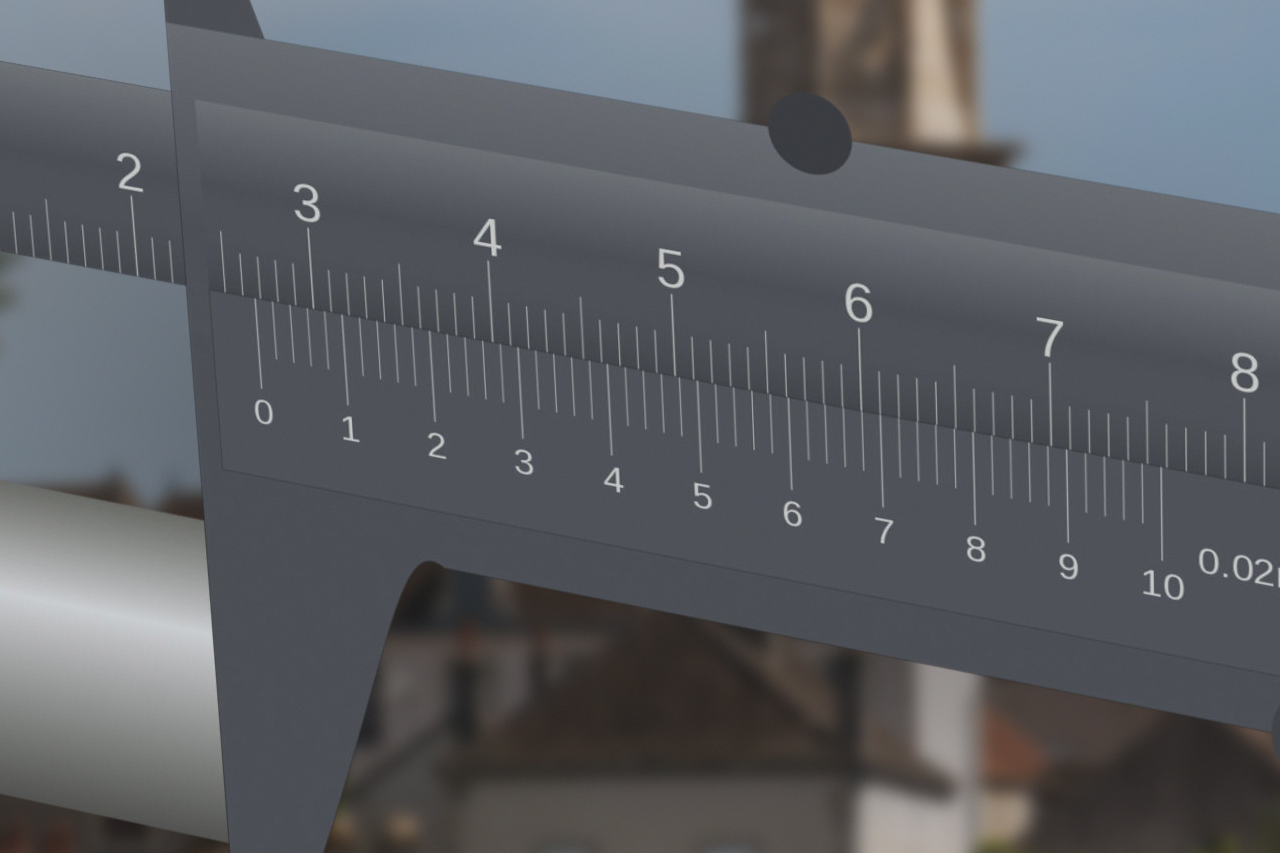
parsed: 26.7 mm
